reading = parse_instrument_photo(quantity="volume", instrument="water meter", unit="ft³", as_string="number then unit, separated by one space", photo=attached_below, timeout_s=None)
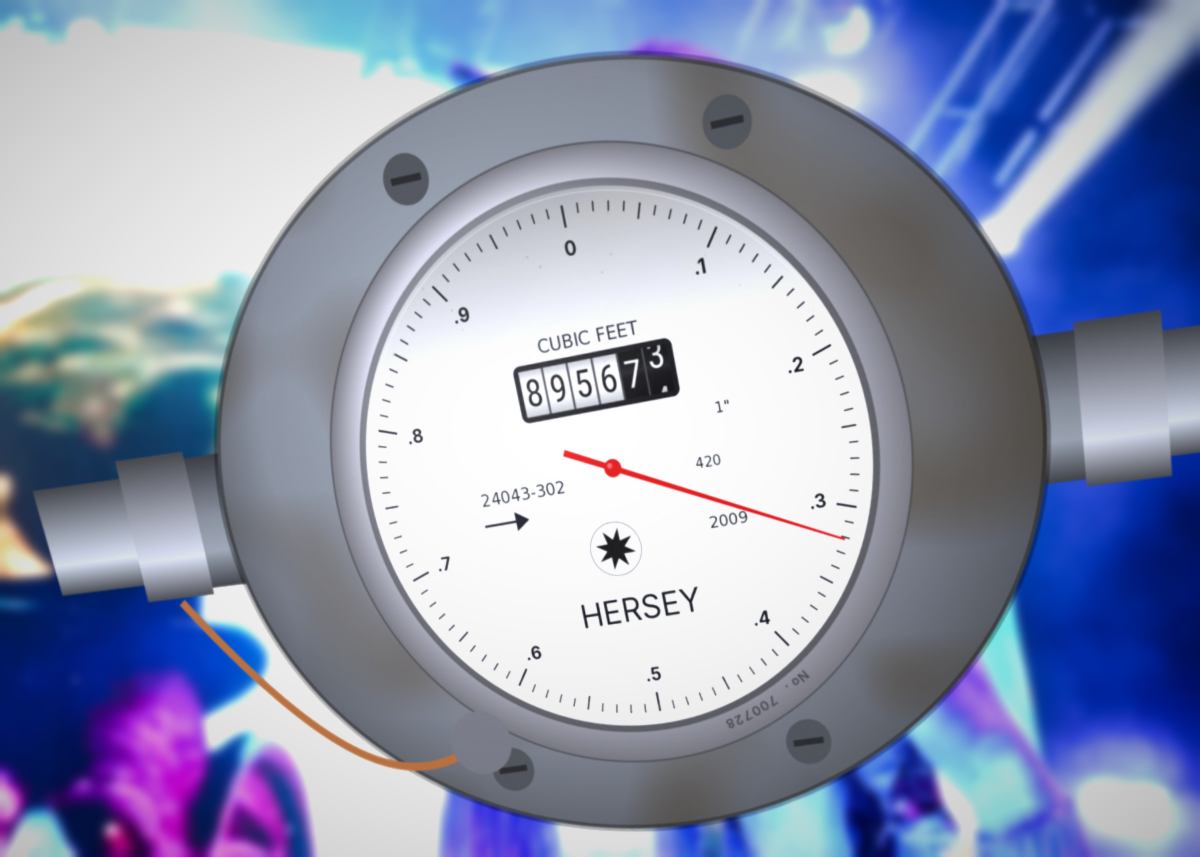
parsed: 895673.32 ft³
